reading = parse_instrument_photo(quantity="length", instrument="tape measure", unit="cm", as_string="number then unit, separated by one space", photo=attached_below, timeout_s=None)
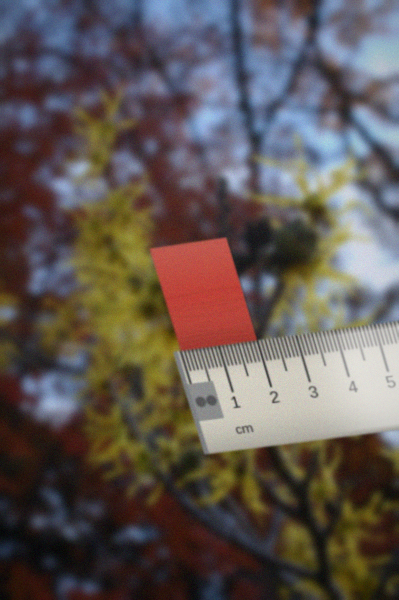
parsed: 2 cm
